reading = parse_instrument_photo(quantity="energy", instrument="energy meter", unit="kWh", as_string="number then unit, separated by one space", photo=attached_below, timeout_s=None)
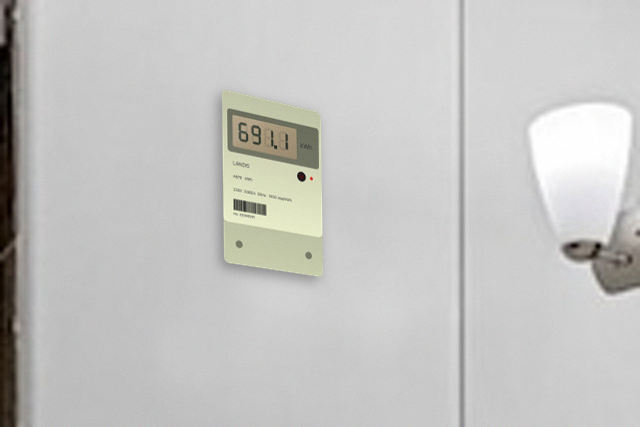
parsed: 691.1 kWh
